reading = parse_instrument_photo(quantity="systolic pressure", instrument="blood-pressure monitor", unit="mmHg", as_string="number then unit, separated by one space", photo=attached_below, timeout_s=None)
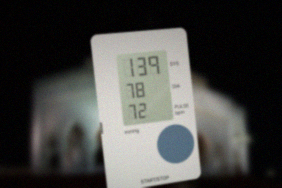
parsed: 139 mmHg
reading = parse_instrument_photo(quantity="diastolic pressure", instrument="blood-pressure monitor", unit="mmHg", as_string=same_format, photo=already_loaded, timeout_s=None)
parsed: 78 mmHg
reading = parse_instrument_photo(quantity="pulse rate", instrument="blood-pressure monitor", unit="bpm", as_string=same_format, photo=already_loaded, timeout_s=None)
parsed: 72 bpm
